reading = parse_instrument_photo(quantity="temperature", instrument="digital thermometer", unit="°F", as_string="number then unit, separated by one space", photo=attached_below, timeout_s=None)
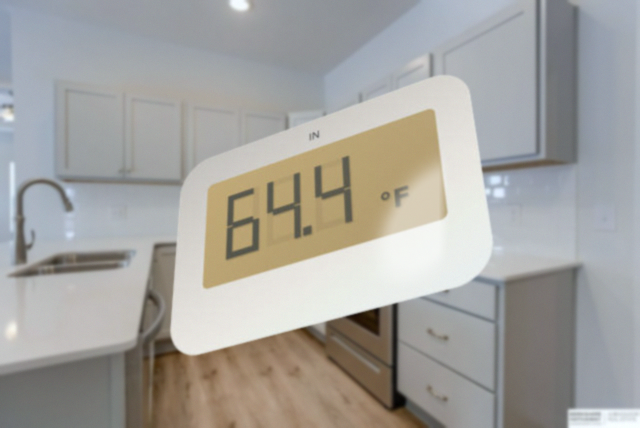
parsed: 64.4 °F
